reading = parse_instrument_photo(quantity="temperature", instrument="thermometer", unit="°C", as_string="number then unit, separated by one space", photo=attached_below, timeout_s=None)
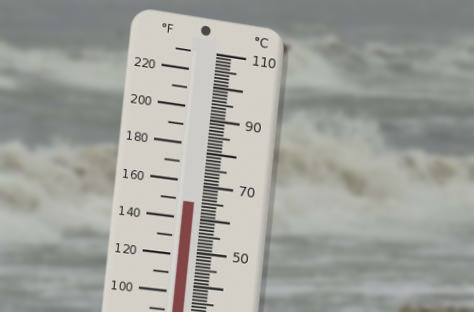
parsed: 65 °C
